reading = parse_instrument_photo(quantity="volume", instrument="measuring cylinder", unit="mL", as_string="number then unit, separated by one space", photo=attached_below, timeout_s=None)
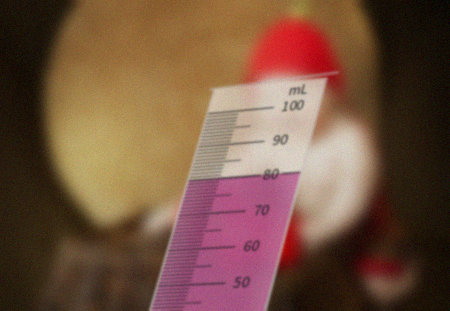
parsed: 80 mL
